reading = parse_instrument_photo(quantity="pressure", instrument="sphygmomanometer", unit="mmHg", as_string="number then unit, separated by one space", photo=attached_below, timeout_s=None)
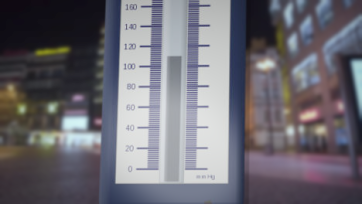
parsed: 110 mmHg
